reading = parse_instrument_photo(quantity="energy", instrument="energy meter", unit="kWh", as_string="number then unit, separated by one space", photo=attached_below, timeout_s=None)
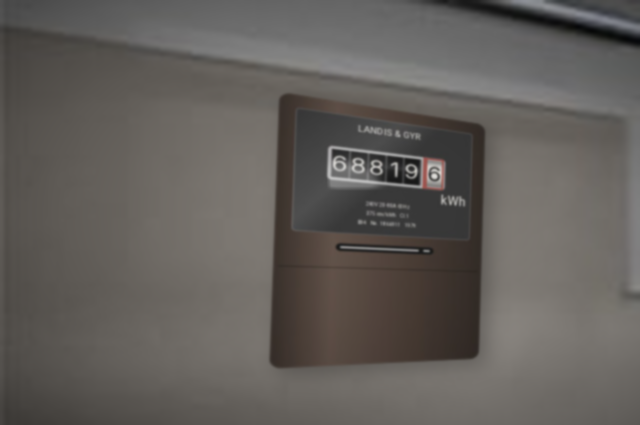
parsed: 68819.6 kWh
